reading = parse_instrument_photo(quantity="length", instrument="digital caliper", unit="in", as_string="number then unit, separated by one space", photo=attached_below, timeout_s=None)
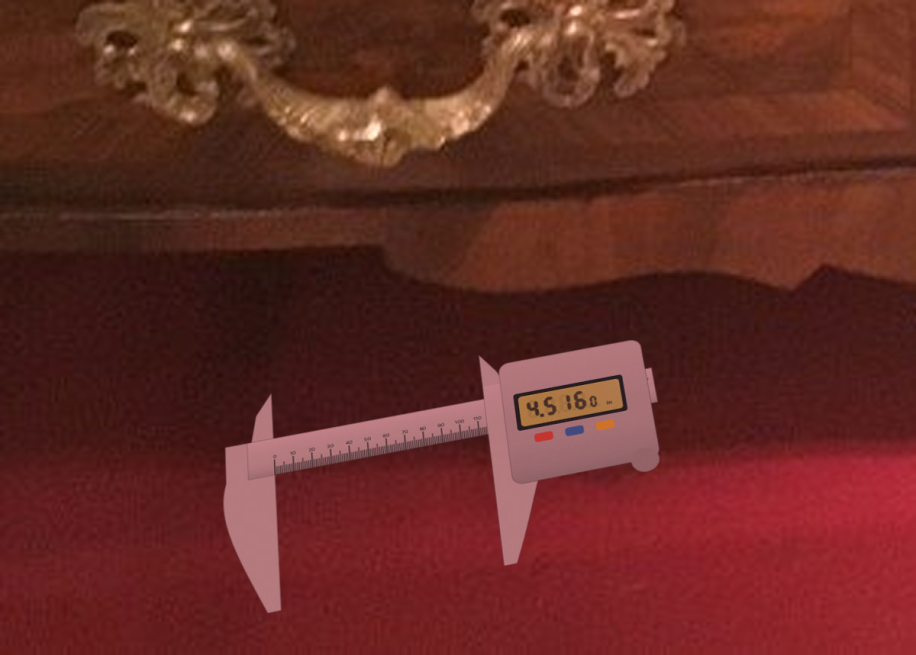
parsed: 4.5160 in
